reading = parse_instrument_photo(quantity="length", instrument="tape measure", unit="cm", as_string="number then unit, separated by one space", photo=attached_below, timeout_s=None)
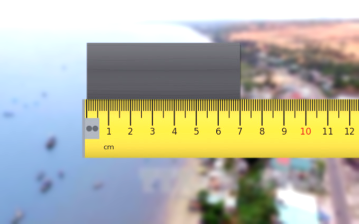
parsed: 7 cm
